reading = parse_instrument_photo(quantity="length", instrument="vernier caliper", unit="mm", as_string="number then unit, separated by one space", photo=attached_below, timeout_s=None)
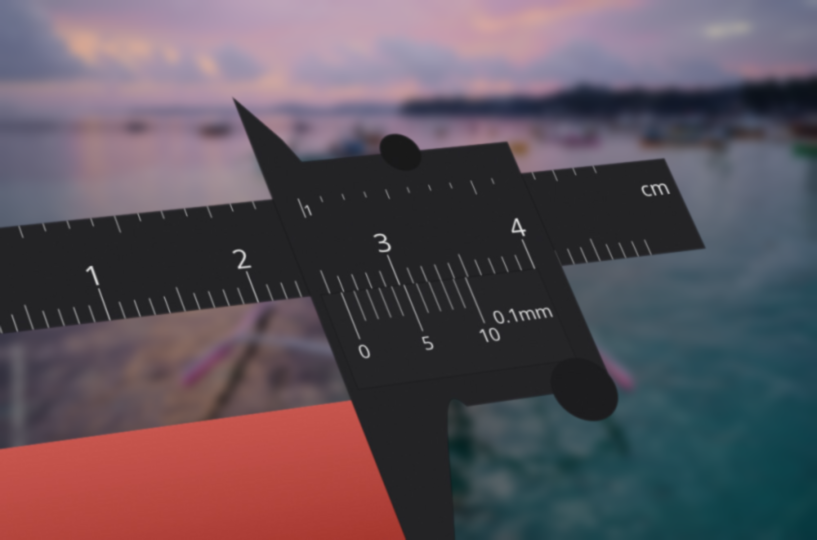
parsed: 25.8 mm
